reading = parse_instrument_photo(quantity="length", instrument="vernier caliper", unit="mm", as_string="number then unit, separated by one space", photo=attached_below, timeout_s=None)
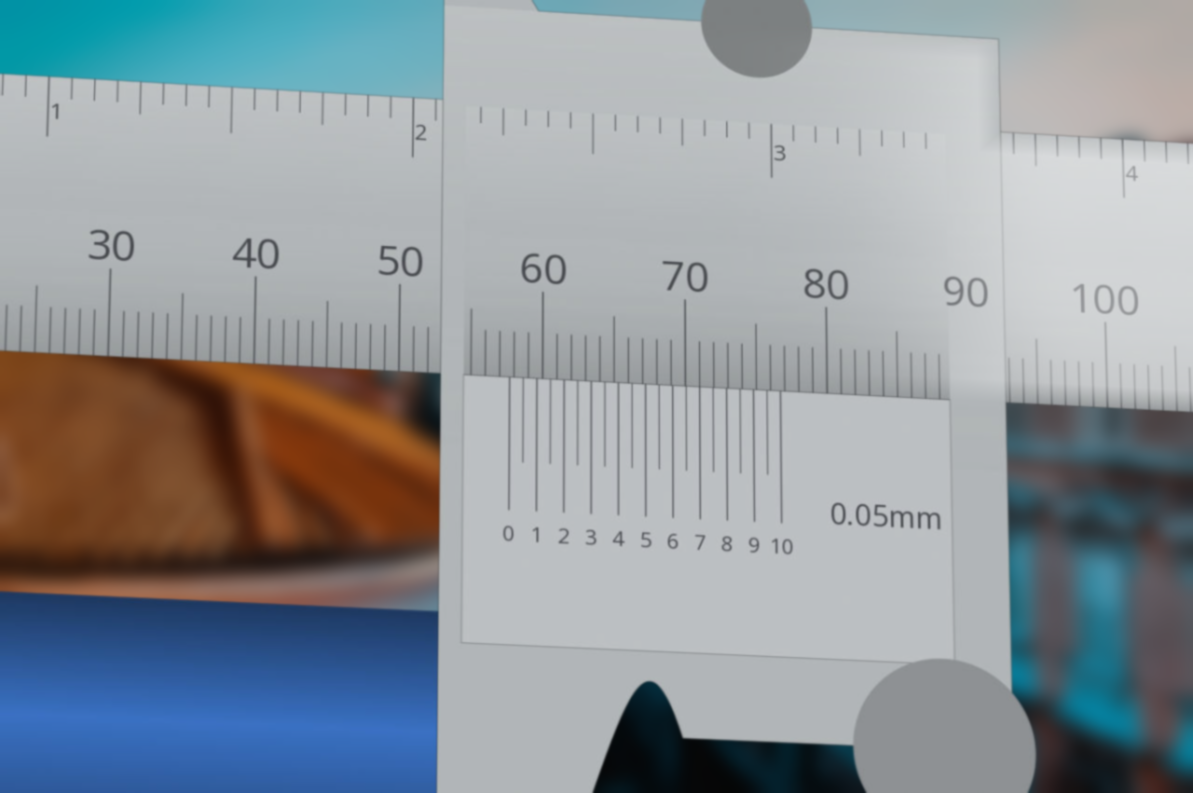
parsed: 57.7 mm
